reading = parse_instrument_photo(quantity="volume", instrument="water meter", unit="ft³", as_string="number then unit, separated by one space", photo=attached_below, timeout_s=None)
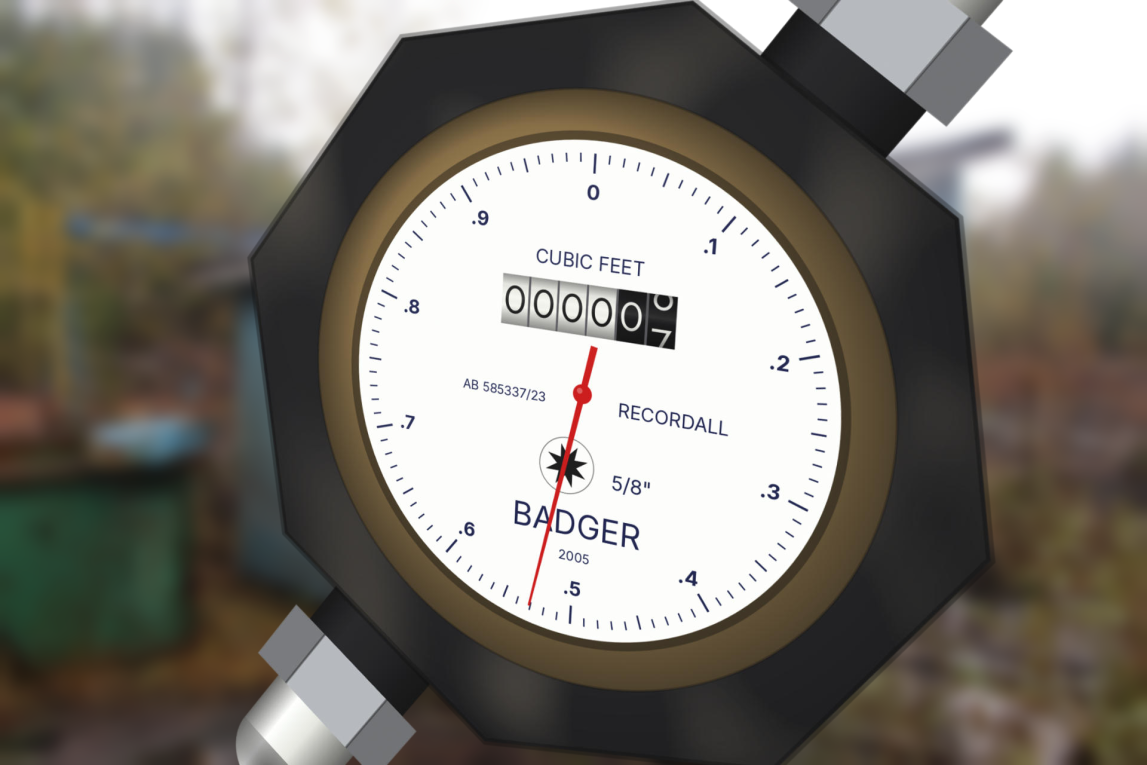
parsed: 6.53 ft³
